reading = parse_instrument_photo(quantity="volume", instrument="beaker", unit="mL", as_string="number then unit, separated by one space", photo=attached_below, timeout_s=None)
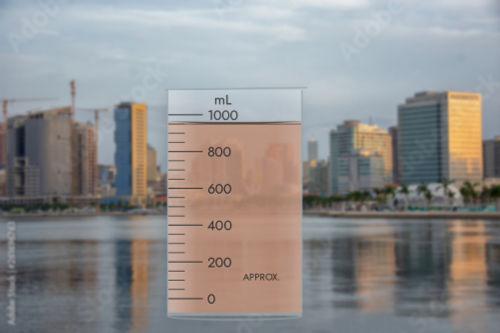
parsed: 950 mL
